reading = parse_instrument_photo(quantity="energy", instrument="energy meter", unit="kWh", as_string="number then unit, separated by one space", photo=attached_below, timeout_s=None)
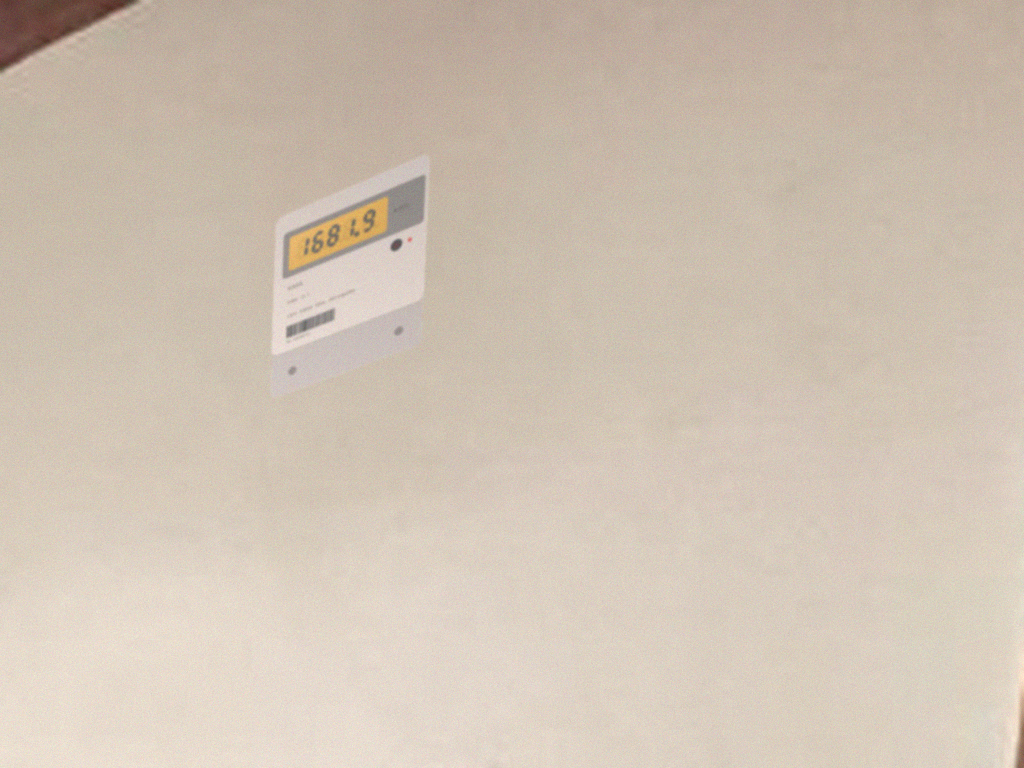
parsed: 1681.9 kWh
